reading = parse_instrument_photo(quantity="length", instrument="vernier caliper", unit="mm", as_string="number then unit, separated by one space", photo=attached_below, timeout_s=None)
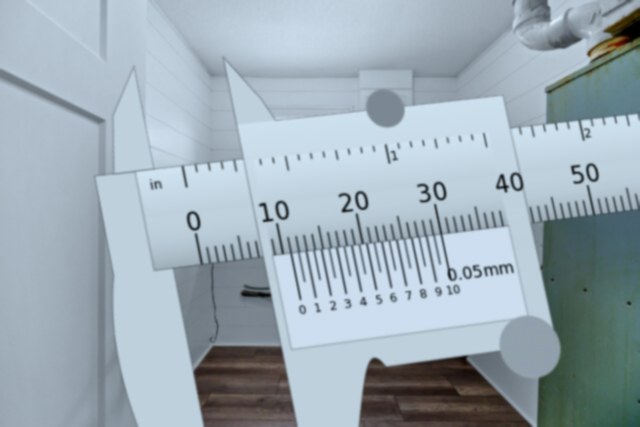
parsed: 11.0 mm
